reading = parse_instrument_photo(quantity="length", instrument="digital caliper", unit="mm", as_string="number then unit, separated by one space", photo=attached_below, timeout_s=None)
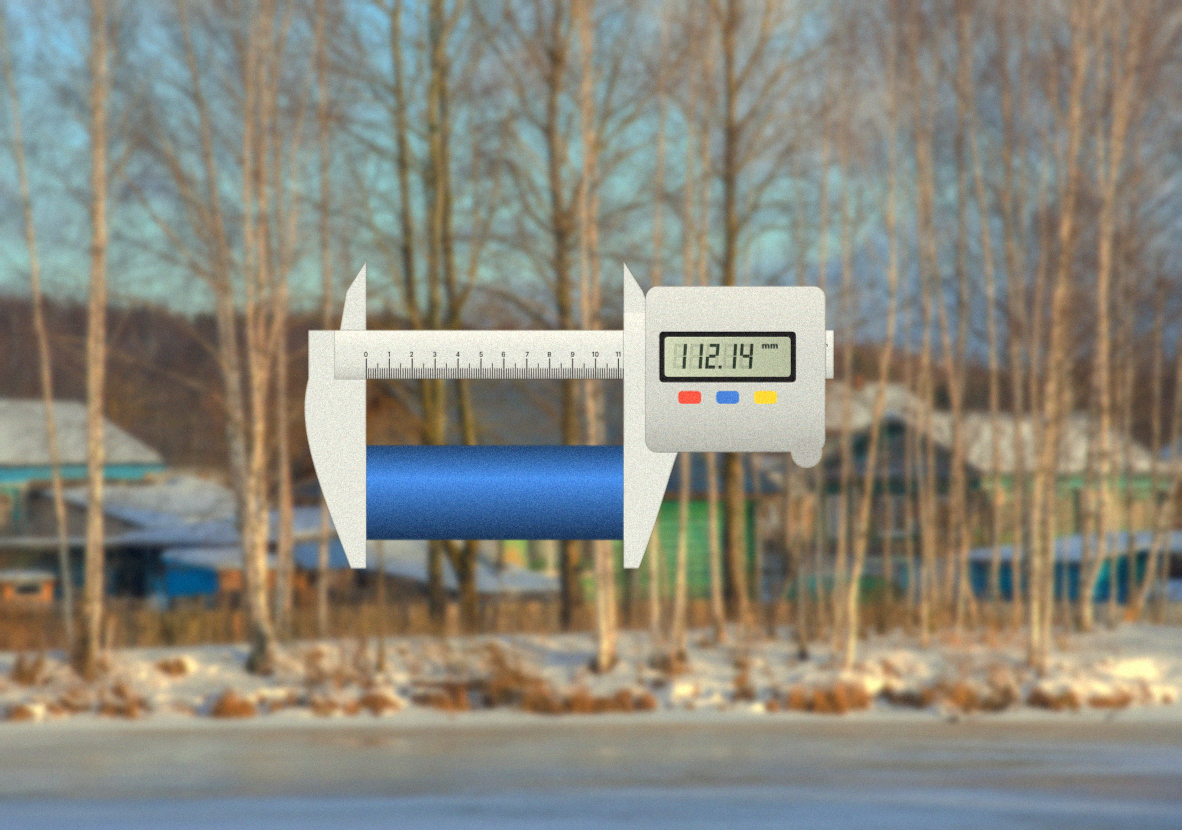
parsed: 112.14 mm
